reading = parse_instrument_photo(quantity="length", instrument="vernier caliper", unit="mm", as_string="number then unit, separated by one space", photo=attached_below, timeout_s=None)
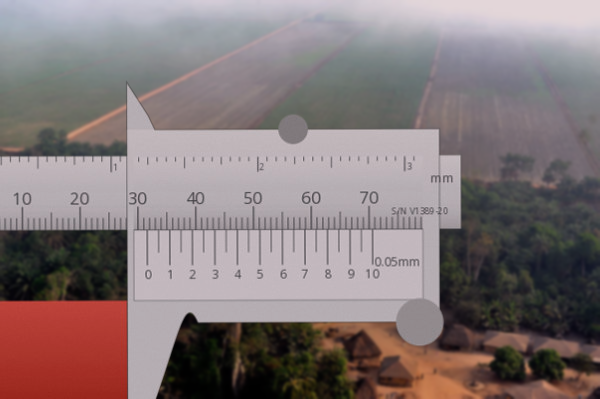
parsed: 31.6 mm
